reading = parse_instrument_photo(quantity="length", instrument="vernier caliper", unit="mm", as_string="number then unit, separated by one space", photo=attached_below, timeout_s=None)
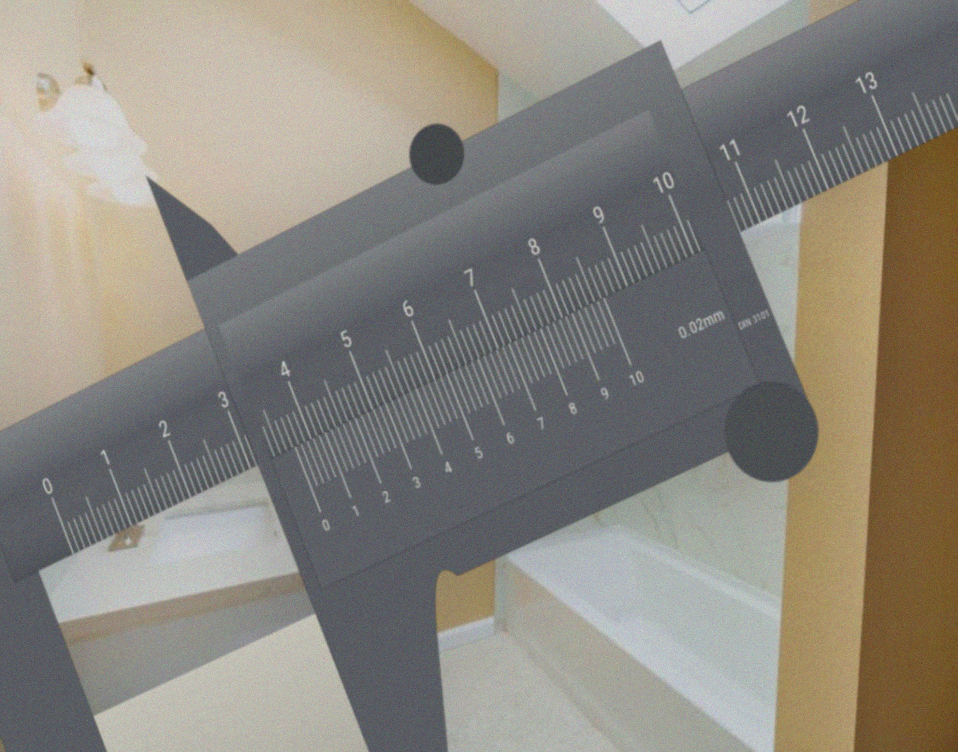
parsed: 37.4 mm
